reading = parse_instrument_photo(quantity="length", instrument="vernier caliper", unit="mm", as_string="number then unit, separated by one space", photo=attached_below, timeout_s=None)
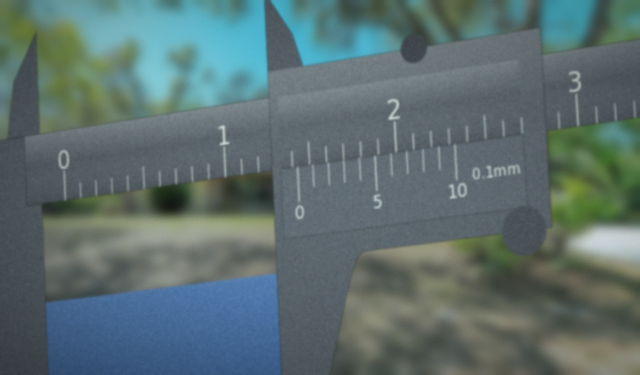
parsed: 14.3 mm
